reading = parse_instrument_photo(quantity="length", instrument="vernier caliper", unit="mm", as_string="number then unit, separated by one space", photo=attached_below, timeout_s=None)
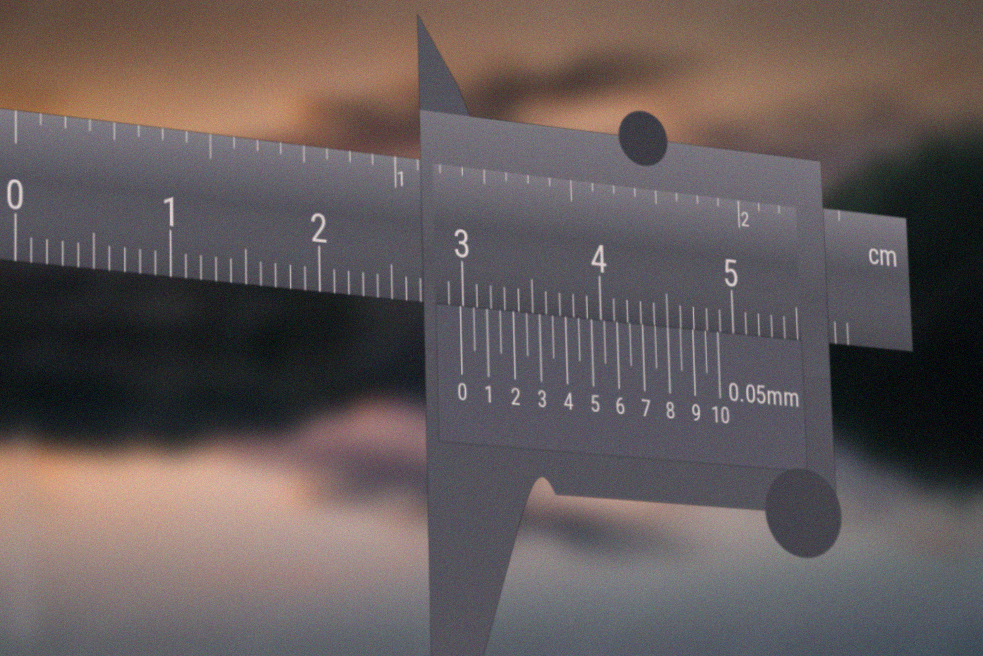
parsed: 29.8 mm
